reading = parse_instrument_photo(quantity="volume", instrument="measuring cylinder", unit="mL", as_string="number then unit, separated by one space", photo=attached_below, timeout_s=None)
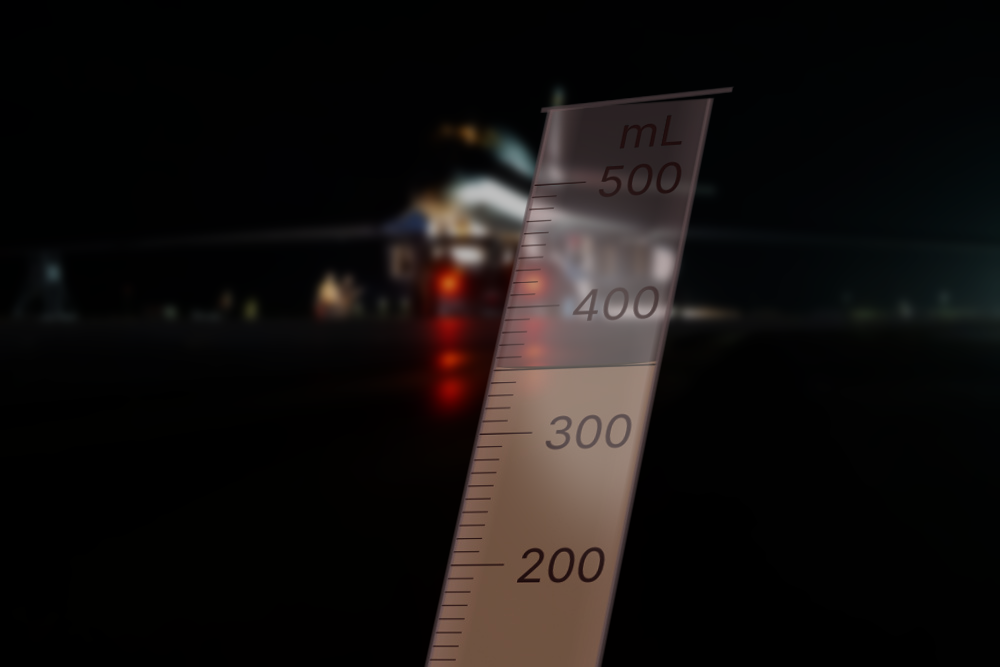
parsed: 350 mL
